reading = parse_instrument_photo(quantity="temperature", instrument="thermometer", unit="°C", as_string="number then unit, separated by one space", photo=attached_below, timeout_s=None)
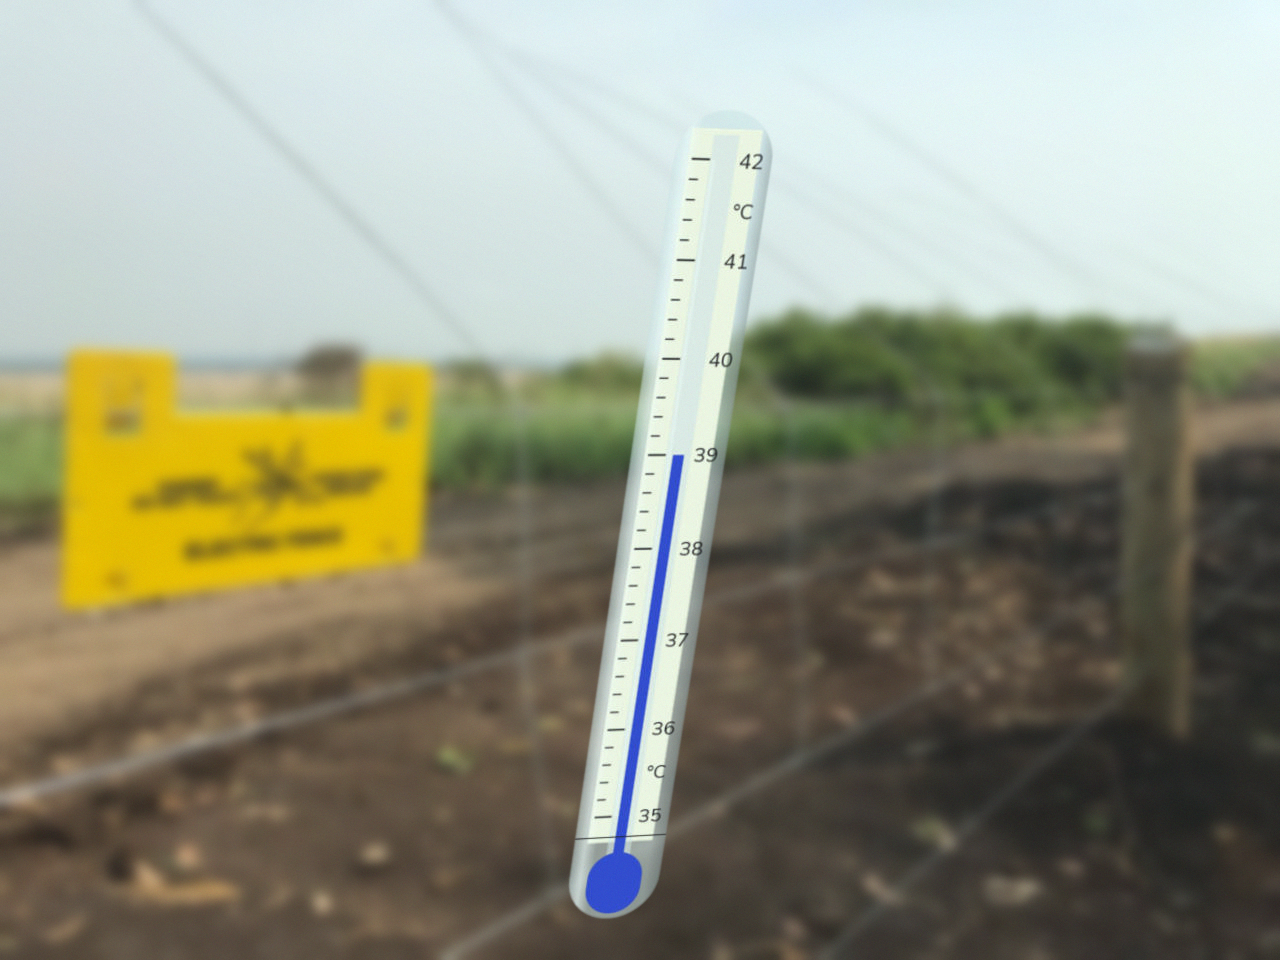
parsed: 39 °C
